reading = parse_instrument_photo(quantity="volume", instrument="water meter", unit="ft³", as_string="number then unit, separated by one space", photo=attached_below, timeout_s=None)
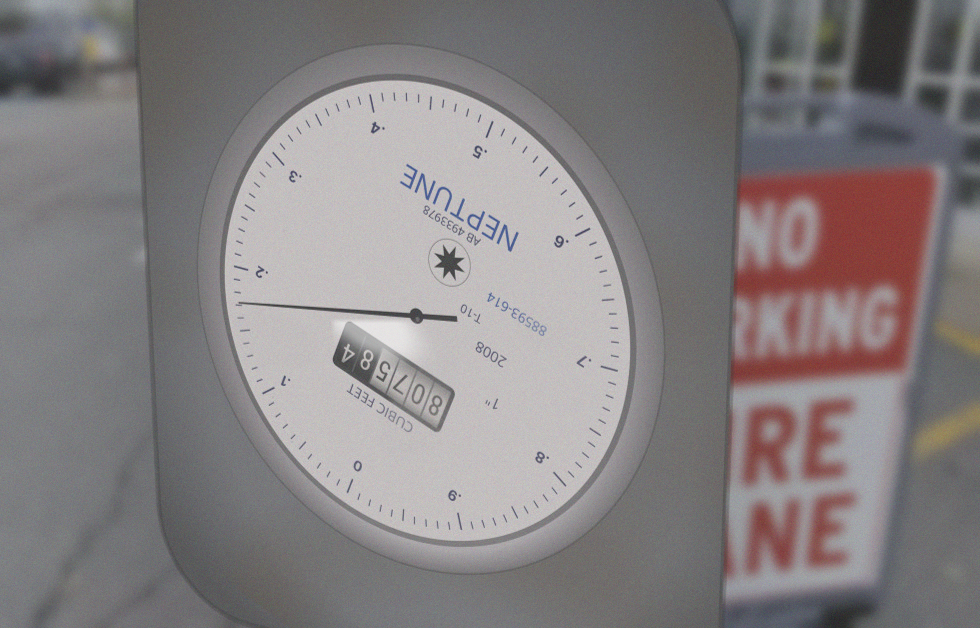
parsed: 807584.17 ft³
